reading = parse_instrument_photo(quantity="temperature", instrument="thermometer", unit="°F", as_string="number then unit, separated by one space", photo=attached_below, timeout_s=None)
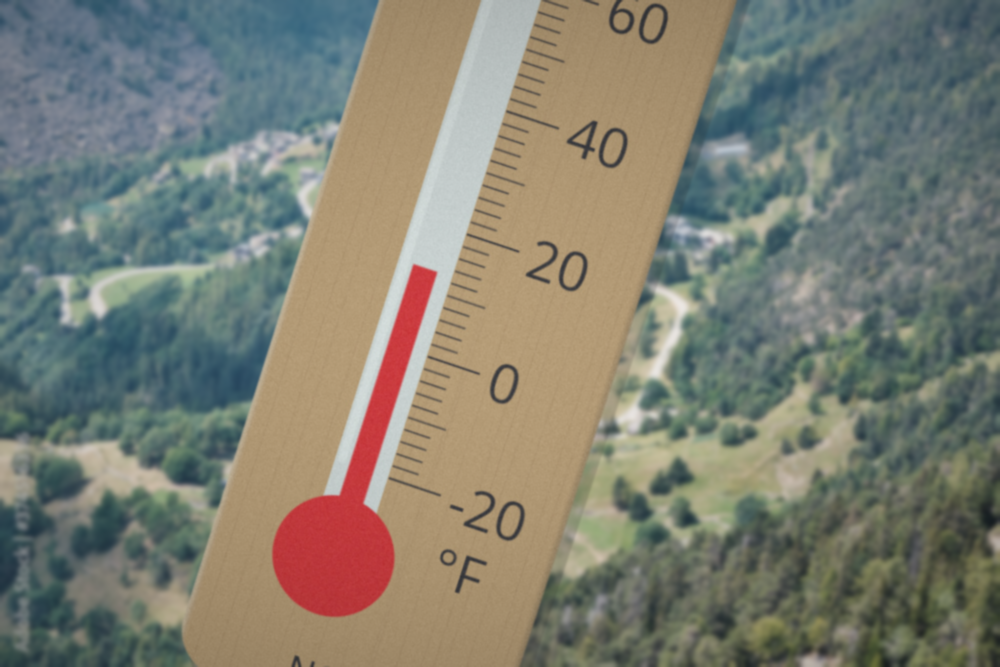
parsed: 13 °F
